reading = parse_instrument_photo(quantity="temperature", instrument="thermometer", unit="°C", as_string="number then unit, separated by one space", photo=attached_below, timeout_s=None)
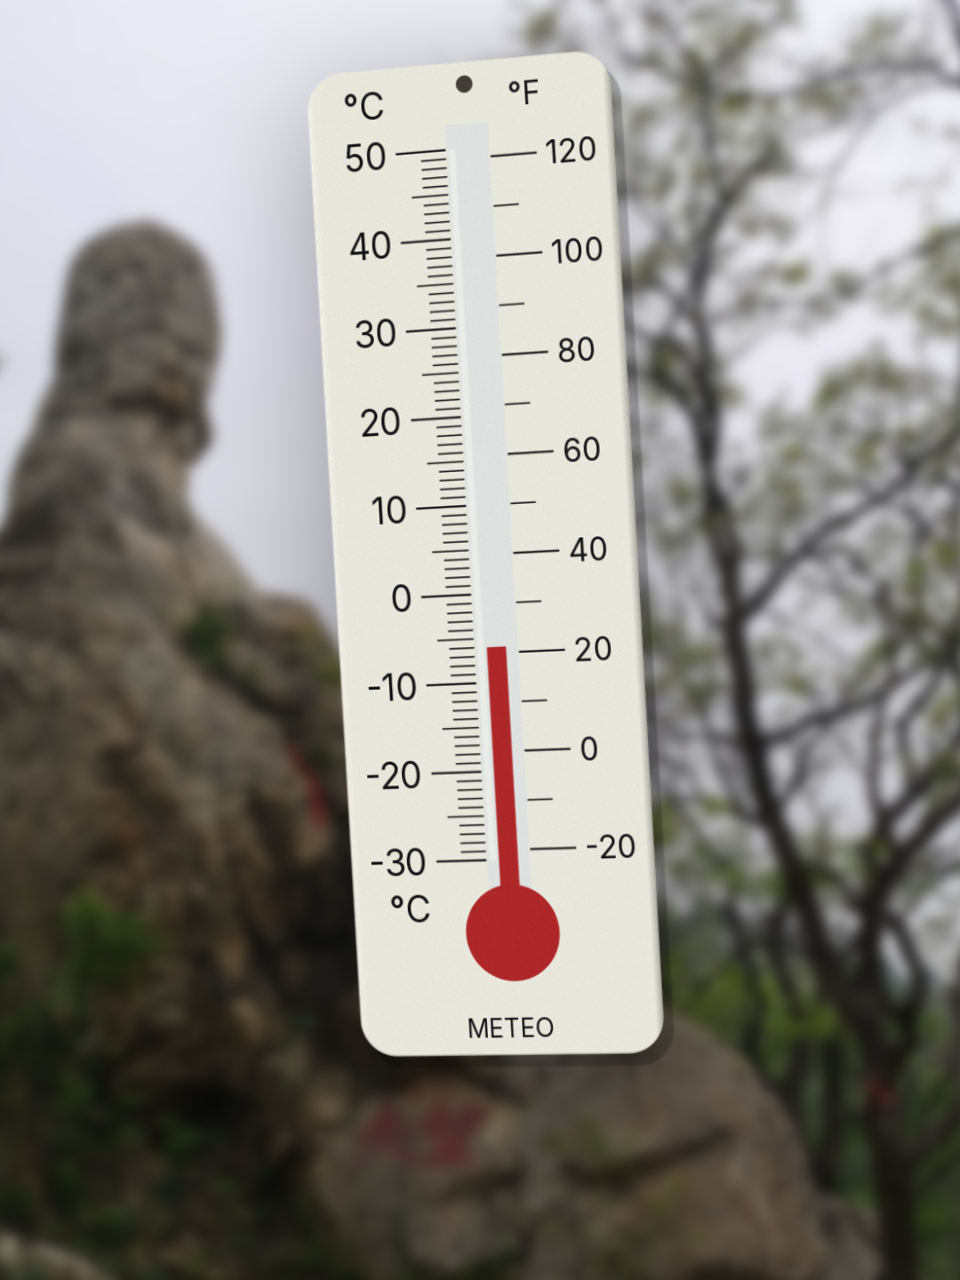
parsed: -6 °C
